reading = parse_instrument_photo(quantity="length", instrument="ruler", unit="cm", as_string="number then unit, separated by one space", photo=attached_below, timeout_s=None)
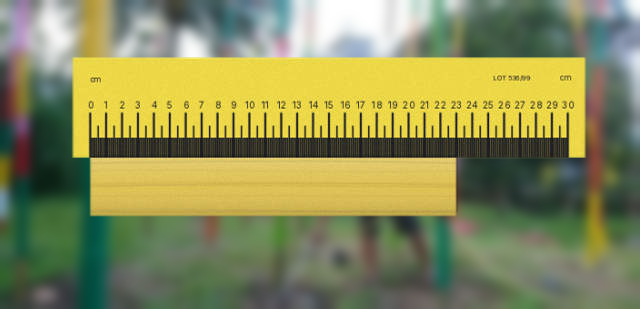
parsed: 23 cm
